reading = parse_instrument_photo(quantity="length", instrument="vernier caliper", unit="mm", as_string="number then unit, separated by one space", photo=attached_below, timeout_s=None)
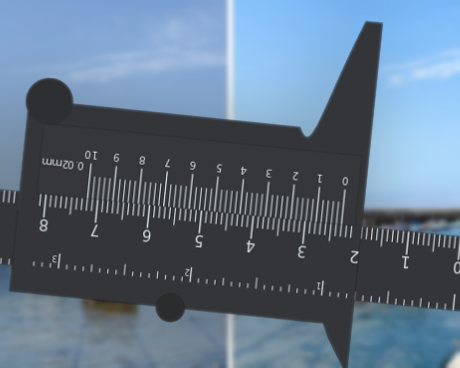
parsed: 23.0 mm
